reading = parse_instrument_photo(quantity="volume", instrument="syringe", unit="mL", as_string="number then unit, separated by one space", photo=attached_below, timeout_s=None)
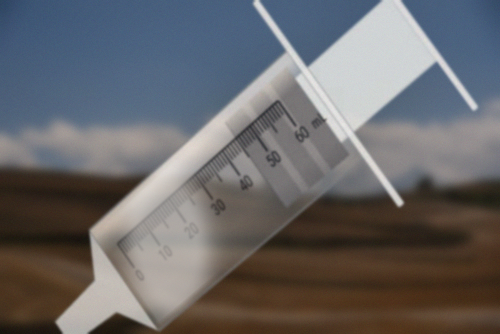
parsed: 45 mL
